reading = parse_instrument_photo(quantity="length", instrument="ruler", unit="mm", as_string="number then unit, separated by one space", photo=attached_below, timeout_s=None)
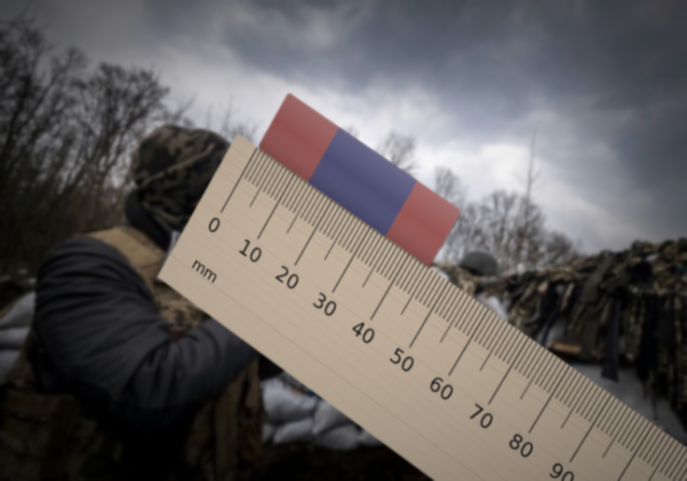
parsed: 45 mm
